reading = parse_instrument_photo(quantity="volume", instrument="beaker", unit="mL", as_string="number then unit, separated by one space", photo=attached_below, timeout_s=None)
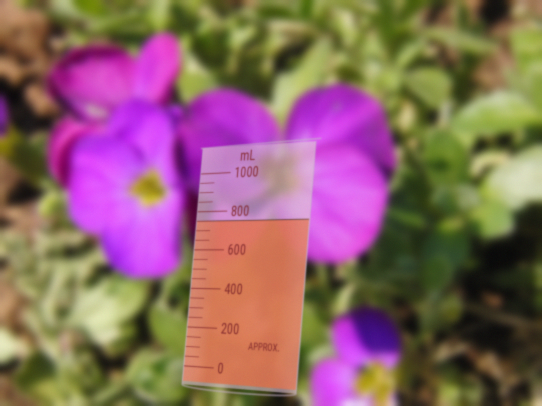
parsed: 750 mL
